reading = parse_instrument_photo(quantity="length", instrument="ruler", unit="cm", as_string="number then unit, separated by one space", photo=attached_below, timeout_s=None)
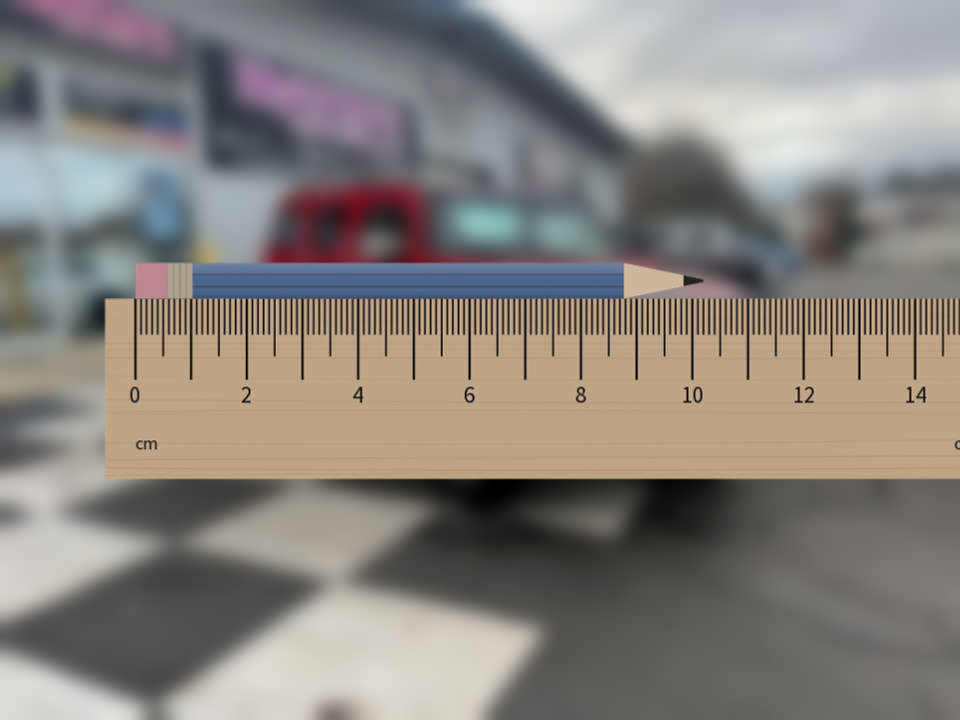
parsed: 10.2 cm
